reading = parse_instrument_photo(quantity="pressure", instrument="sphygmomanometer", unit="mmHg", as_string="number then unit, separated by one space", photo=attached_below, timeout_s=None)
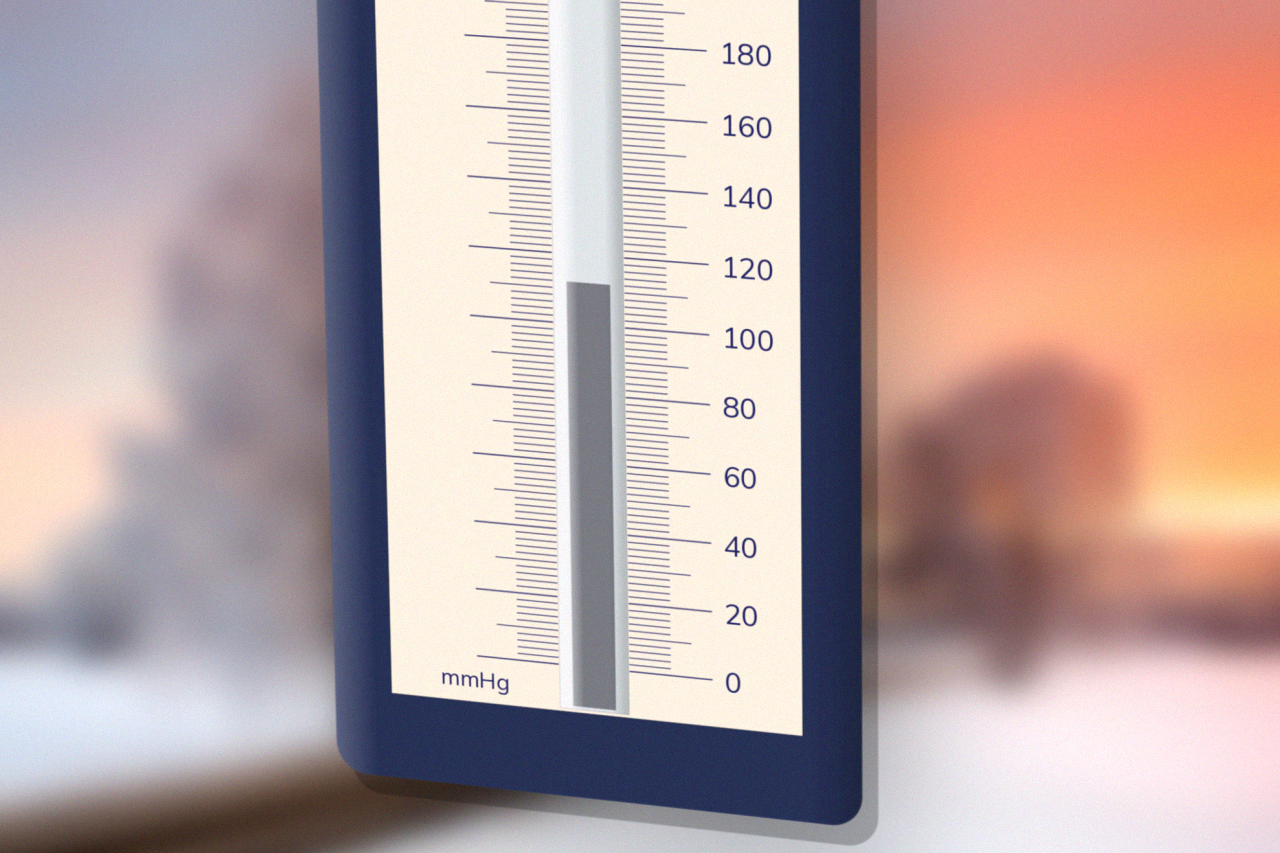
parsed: 112 mmHg
